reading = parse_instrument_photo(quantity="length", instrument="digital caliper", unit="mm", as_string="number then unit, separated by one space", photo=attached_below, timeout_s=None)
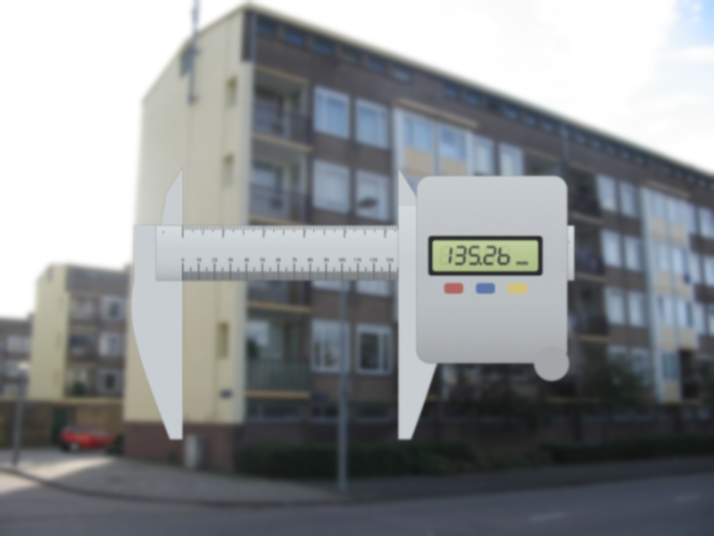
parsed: 135.26 mm
